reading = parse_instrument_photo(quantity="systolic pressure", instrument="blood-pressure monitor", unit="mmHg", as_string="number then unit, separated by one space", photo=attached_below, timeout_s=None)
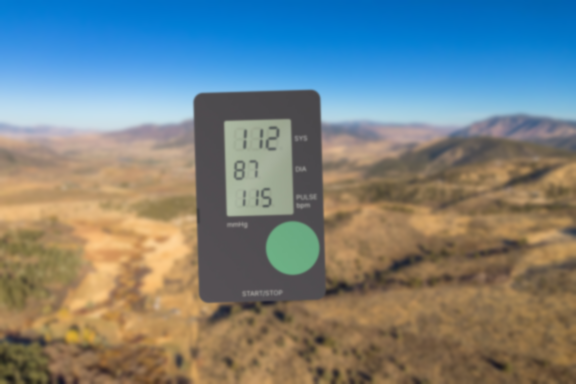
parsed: 112 mmHg
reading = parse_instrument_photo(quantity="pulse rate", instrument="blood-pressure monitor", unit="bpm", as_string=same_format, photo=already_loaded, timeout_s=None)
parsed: 115 bpm
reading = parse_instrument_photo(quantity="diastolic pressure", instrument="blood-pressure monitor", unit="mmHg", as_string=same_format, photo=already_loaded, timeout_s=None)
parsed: 87 mmHg
